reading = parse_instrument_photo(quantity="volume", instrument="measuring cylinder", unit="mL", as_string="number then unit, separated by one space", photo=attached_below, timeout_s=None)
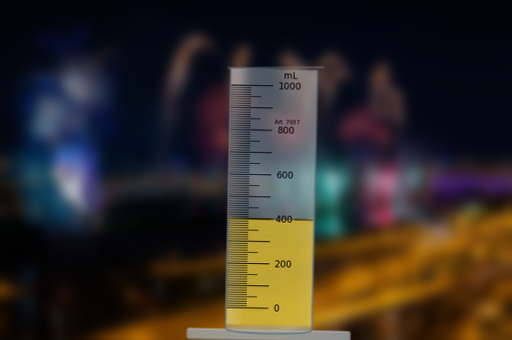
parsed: 400 mL
